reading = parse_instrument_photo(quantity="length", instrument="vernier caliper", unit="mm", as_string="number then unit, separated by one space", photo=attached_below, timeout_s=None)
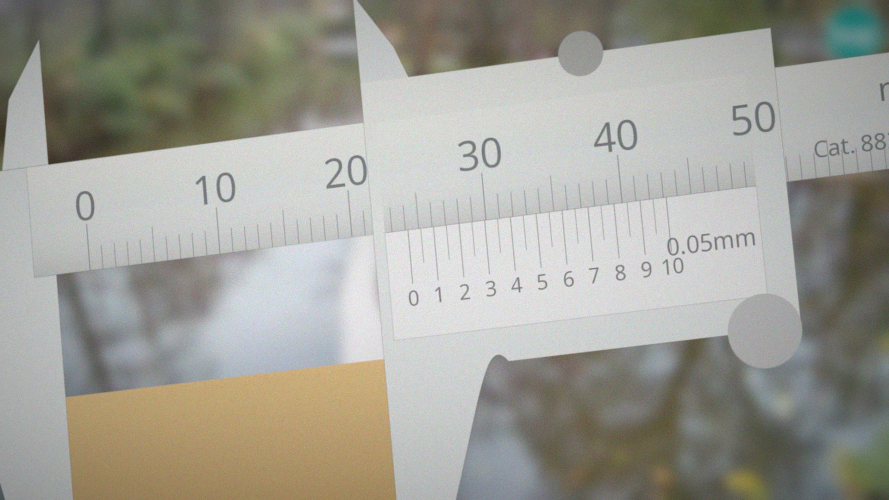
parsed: 24.2 mm
